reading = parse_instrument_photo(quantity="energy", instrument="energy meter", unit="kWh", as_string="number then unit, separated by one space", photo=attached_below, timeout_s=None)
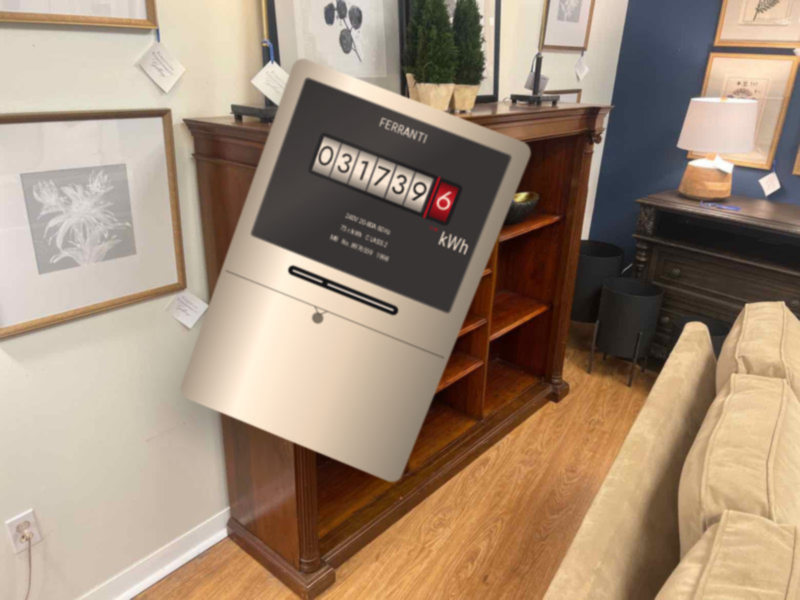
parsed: 31739.6 kWh
